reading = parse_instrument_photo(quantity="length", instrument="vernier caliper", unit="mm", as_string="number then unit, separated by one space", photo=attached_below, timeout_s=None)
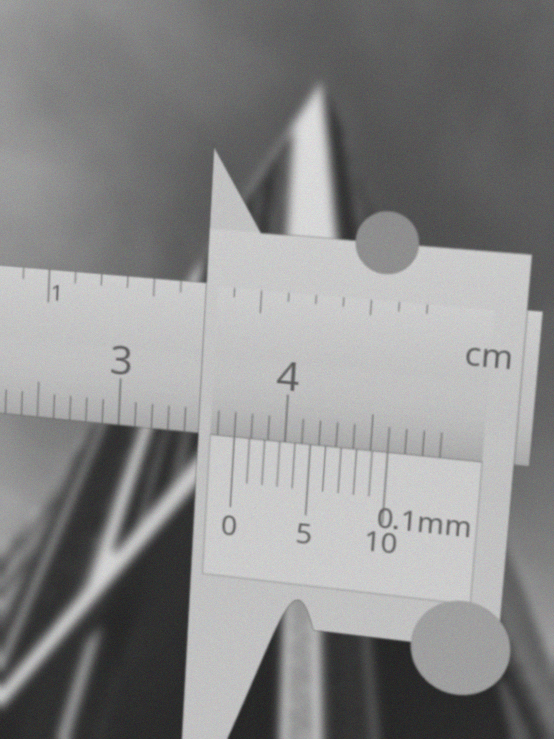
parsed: 37.0 mm
